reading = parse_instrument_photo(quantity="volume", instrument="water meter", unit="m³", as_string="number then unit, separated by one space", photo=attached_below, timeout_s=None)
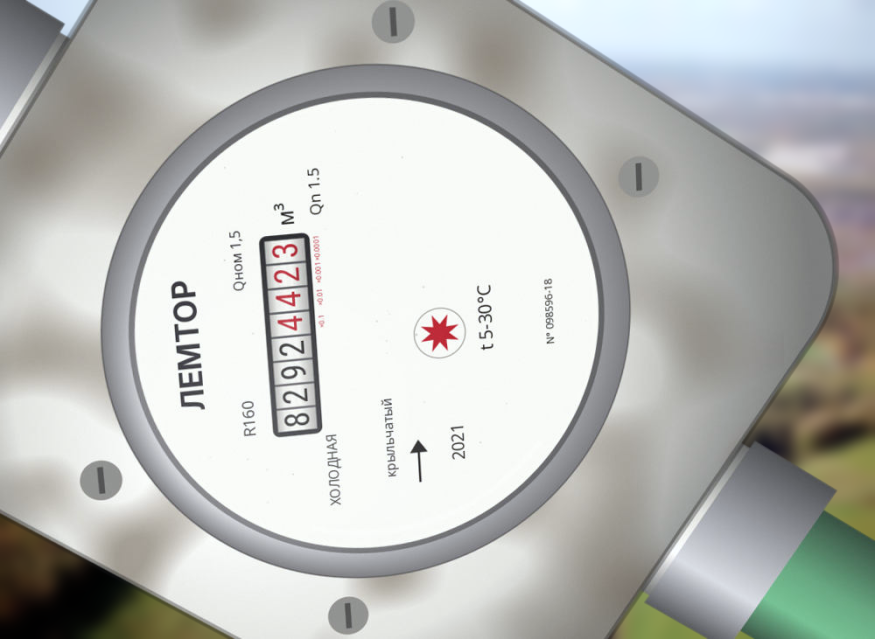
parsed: 8292.4423 m³
